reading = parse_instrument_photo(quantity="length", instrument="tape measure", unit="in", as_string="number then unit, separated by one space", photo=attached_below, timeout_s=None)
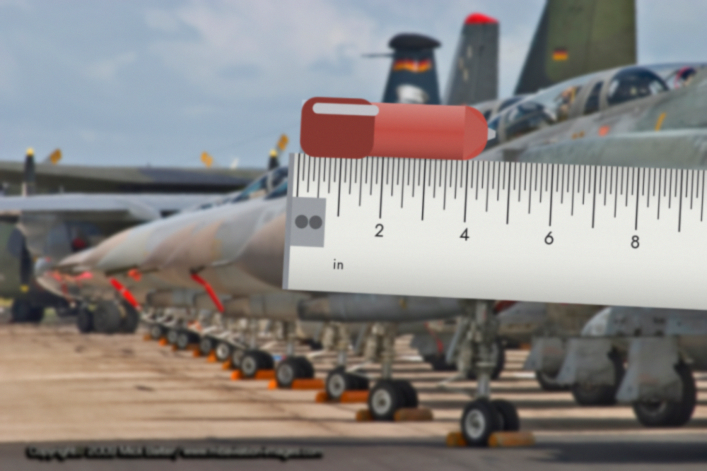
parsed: 4.625 in
